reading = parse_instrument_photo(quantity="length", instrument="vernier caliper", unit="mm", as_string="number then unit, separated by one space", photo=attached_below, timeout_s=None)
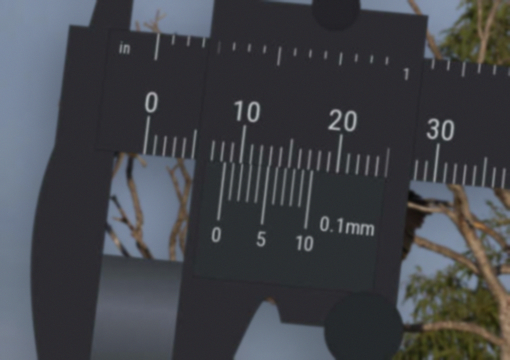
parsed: 8.4 mm
